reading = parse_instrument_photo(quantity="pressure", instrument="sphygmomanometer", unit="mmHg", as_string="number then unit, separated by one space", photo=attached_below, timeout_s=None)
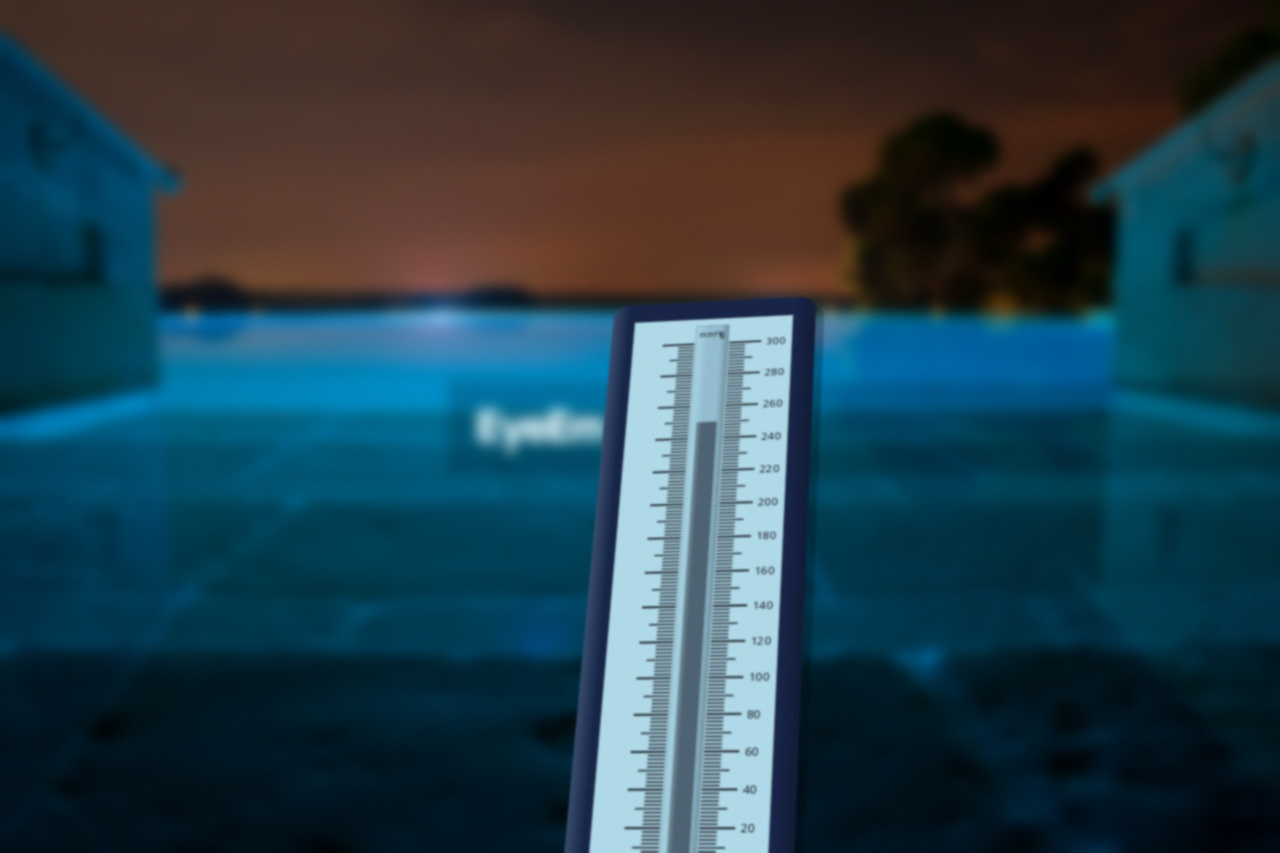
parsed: 250 mmHg
